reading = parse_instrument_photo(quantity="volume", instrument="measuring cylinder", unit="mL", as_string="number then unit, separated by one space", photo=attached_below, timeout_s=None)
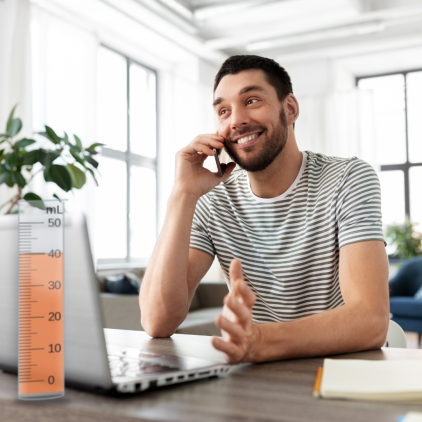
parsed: 40 mL
